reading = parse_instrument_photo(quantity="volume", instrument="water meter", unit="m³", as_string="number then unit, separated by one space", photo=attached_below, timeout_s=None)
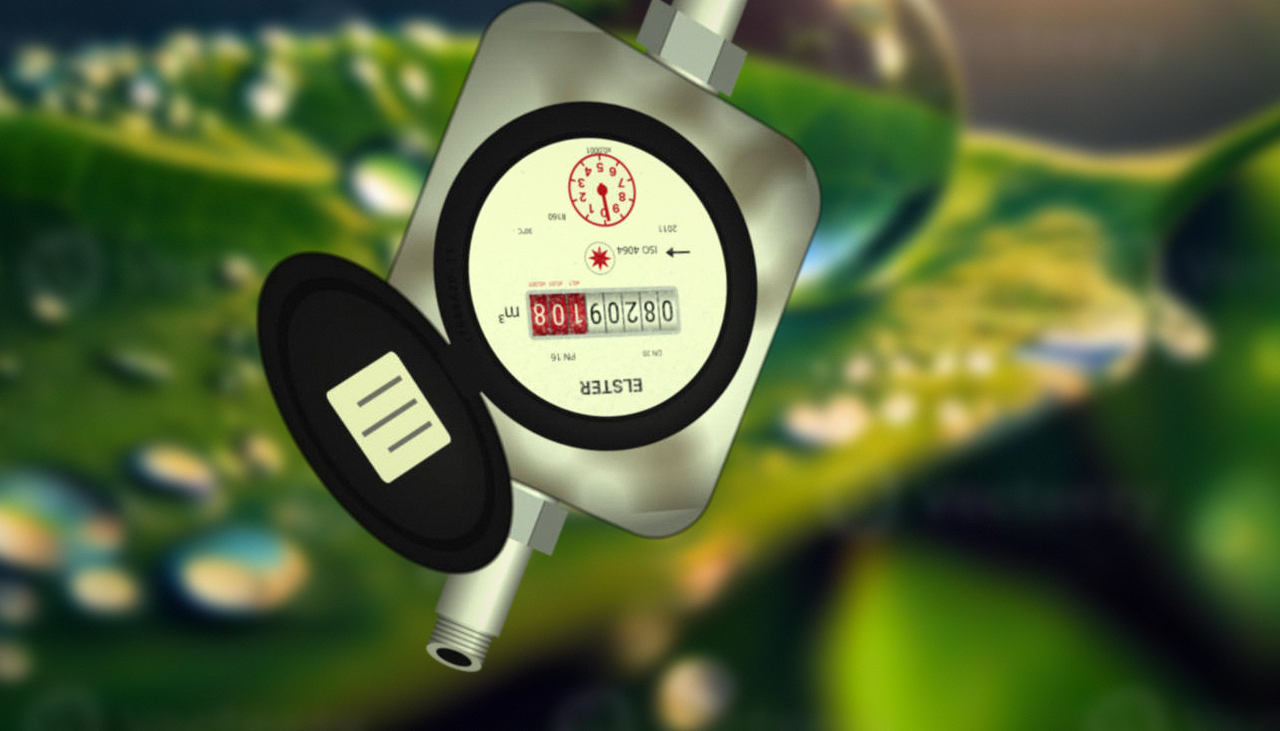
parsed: 8209.1079 m³
